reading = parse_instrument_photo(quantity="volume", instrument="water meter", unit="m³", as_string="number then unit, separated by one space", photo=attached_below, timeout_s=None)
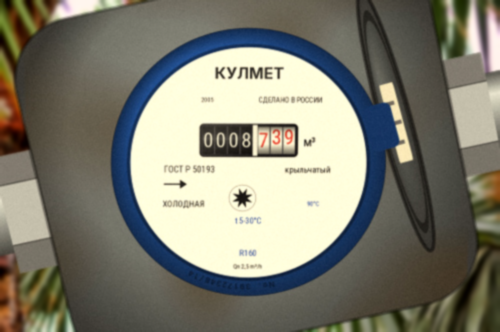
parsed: 8.739 m³
